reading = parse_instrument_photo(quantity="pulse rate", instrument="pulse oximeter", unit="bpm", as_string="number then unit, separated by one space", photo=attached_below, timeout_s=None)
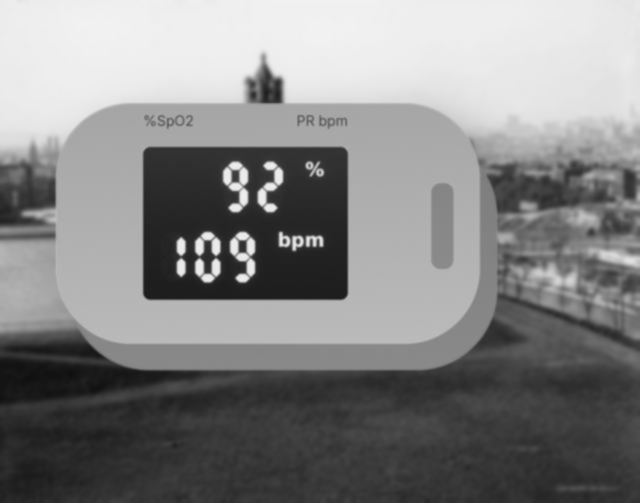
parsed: 109 bpm
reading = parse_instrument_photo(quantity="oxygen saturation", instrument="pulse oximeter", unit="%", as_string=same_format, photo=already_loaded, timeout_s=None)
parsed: 92 %
